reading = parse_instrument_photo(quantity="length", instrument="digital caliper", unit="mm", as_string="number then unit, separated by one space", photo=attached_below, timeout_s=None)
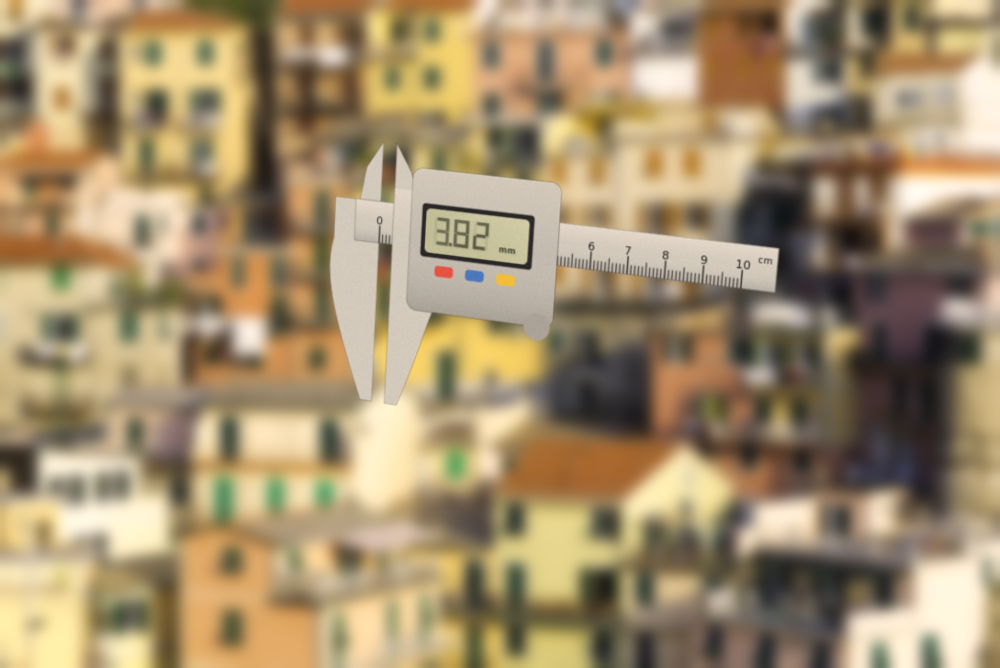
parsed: 3.82 mm
